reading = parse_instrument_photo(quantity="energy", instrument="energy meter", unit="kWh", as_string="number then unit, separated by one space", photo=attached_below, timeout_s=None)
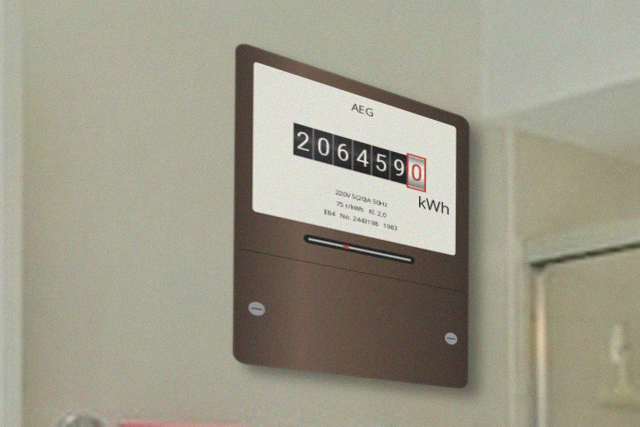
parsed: 206459.0 kWh
